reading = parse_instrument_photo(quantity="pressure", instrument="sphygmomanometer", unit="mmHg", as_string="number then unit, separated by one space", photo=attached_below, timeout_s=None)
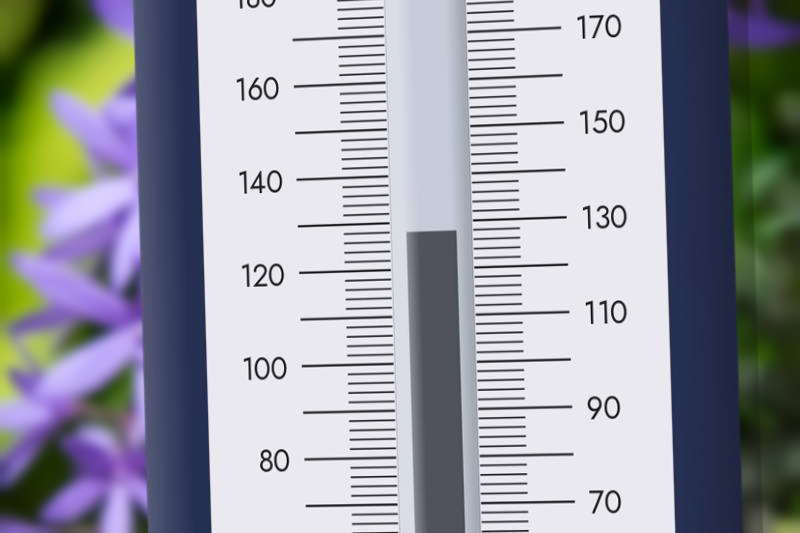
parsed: 128 mmHg
